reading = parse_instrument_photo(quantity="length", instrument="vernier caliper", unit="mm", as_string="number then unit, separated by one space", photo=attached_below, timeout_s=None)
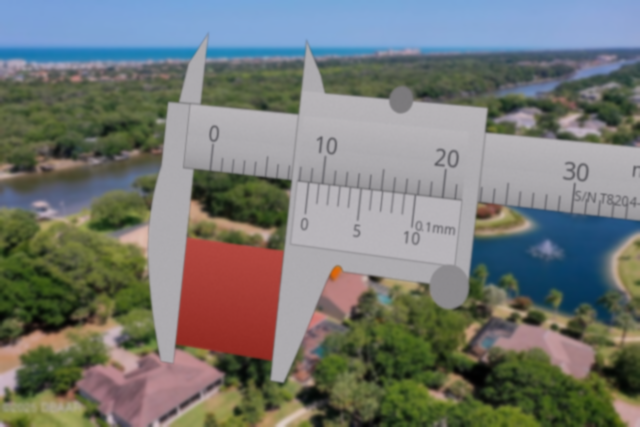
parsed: 8.8 mm
